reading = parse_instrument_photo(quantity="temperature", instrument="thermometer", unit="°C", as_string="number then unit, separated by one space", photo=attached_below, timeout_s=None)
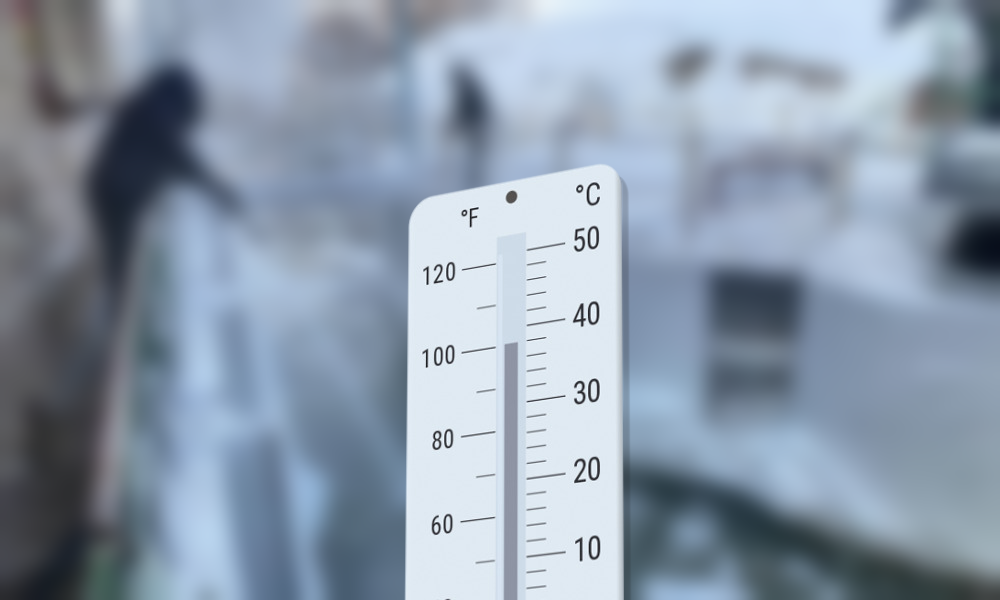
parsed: 38 °C
